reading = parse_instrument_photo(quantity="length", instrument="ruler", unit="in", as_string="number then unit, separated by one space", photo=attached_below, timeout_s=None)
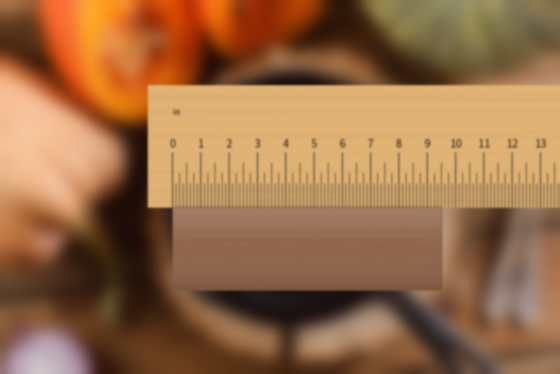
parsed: 9.5 in
